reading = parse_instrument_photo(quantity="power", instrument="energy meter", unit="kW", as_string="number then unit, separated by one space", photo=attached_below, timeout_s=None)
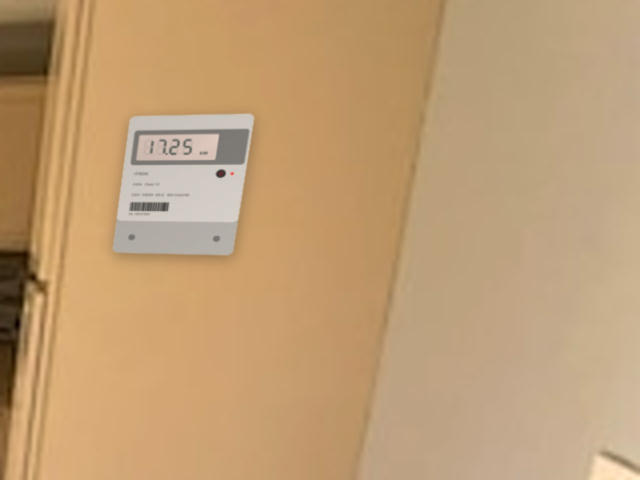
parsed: 17.25 kW
